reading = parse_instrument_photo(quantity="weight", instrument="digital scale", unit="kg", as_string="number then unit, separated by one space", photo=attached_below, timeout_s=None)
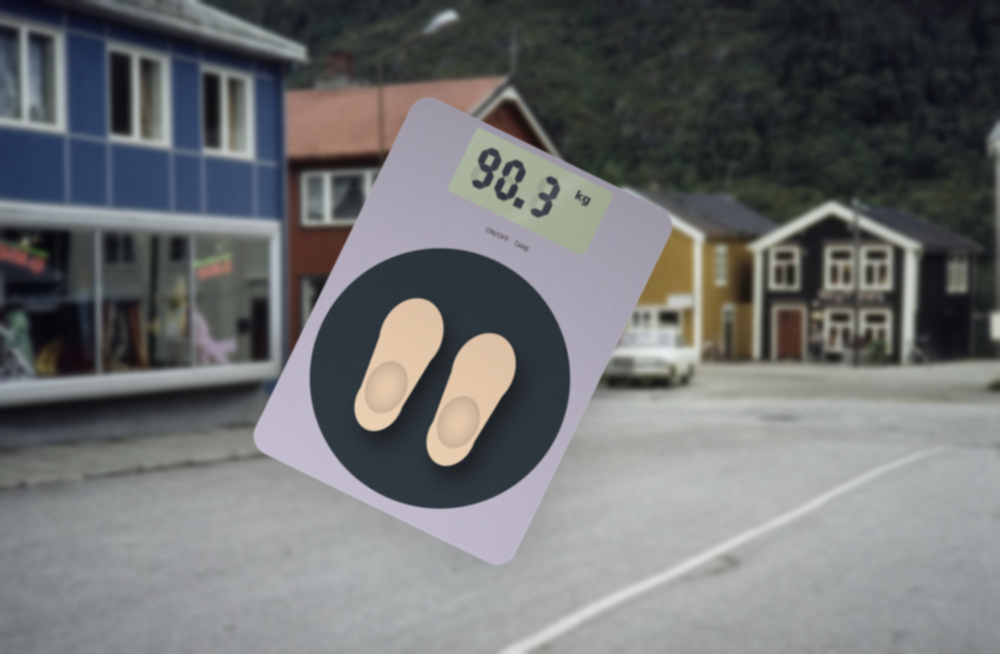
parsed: 90.3 kg
